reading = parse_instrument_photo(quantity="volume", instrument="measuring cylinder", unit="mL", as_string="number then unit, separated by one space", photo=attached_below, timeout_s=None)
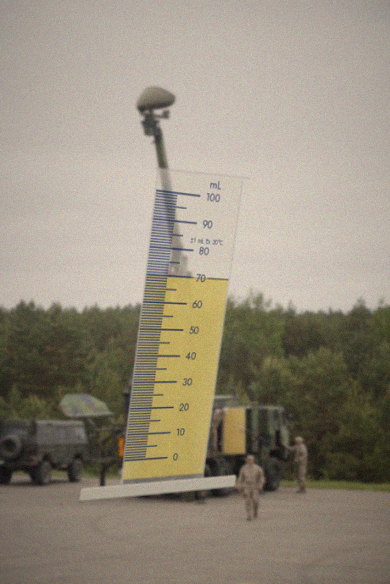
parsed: 70 mL
